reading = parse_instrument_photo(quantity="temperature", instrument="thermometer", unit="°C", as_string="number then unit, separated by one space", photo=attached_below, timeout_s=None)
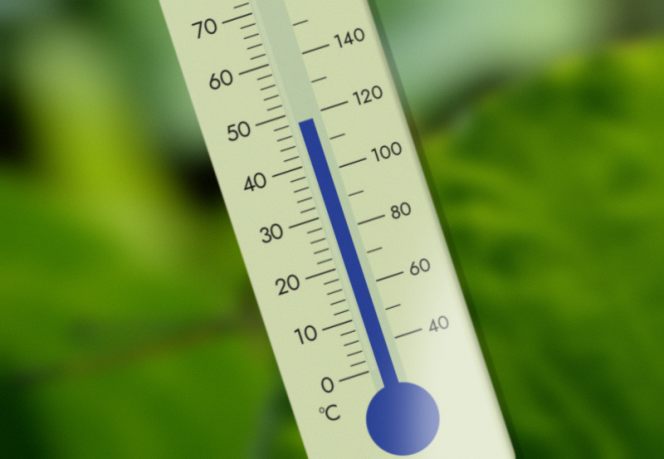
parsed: 48 °C
